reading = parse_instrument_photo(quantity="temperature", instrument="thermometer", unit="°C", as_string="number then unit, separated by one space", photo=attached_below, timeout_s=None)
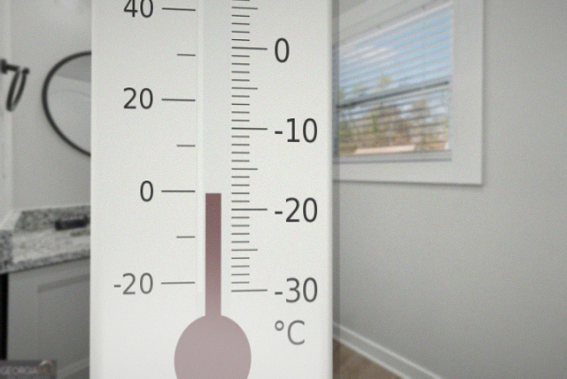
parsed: -18 °C
